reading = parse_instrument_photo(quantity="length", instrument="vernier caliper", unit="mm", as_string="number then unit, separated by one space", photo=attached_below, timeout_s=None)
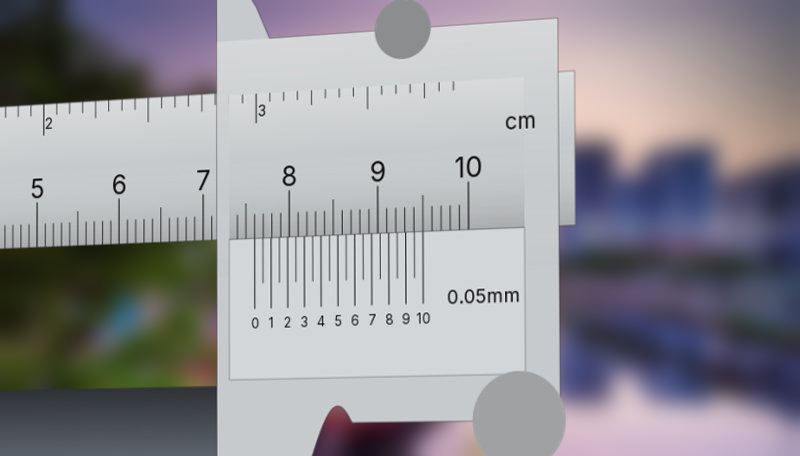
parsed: 76.0 mm
